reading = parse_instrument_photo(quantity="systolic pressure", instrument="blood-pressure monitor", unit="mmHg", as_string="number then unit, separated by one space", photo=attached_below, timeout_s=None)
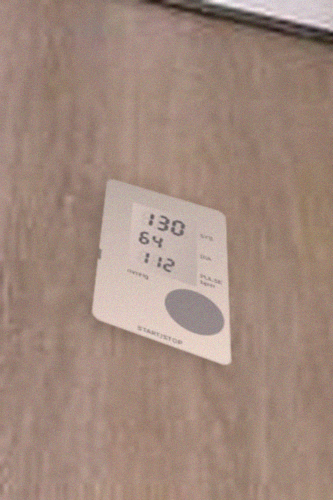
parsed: 130 mmHg
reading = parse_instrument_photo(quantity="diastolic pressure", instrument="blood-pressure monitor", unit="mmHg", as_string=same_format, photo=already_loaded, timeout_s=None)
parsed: 64 mmHg
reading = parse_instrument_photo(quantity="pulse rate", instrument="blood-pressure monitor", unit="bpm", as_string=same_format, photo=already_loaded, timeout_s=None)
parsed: 112 bpm
